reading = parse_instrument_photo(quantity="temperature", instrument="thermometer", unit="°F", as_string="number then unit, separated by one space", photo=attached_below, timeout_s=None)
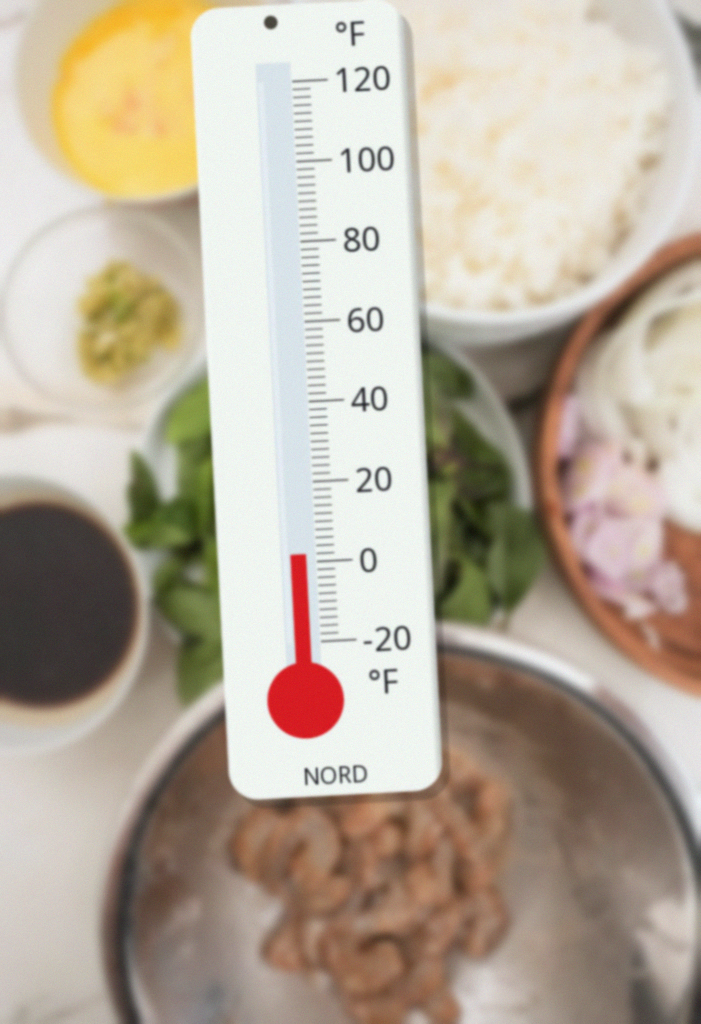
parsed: 2 °F
